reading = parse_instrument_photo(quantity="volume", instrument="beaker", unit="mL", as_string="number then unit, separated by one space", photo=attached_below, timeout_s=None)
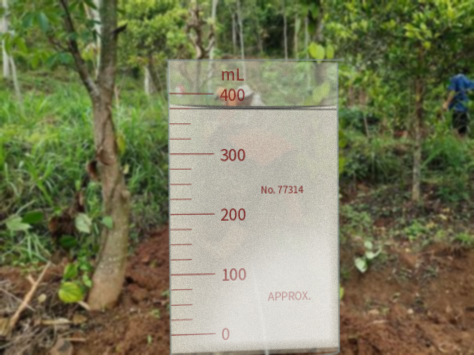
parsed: 375 mL
